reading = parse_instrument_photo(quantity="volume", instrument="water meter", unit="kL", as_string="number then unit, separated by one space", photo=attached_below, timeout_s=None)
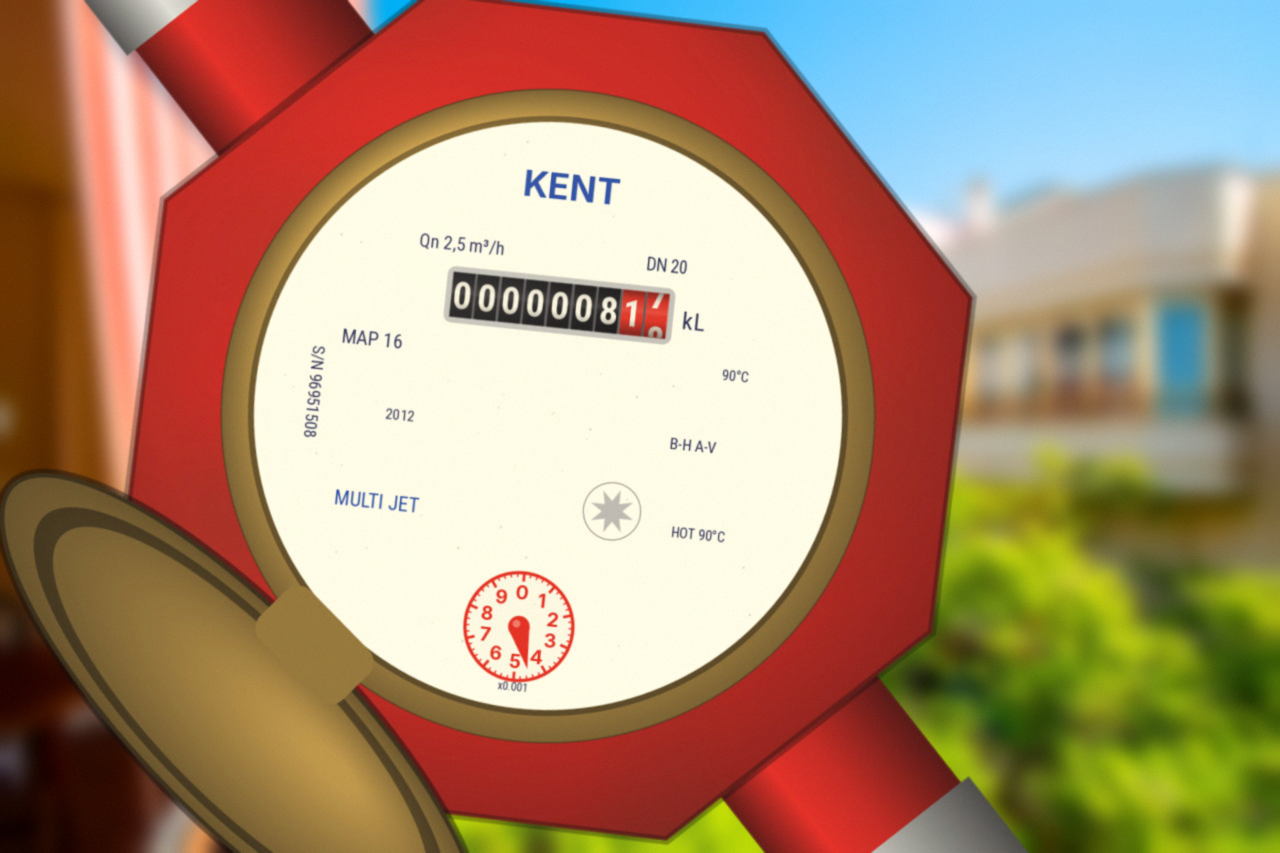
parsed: 8.174 kL
